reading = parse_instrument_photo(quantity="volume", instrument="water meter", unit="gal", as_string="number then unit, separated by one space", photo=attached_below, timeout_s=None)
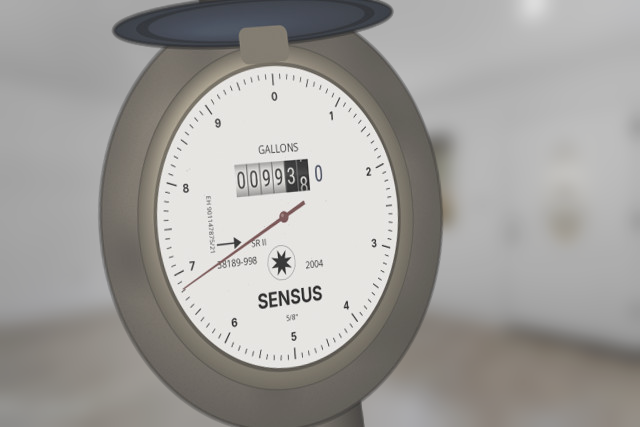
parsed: 99376.8 gal
